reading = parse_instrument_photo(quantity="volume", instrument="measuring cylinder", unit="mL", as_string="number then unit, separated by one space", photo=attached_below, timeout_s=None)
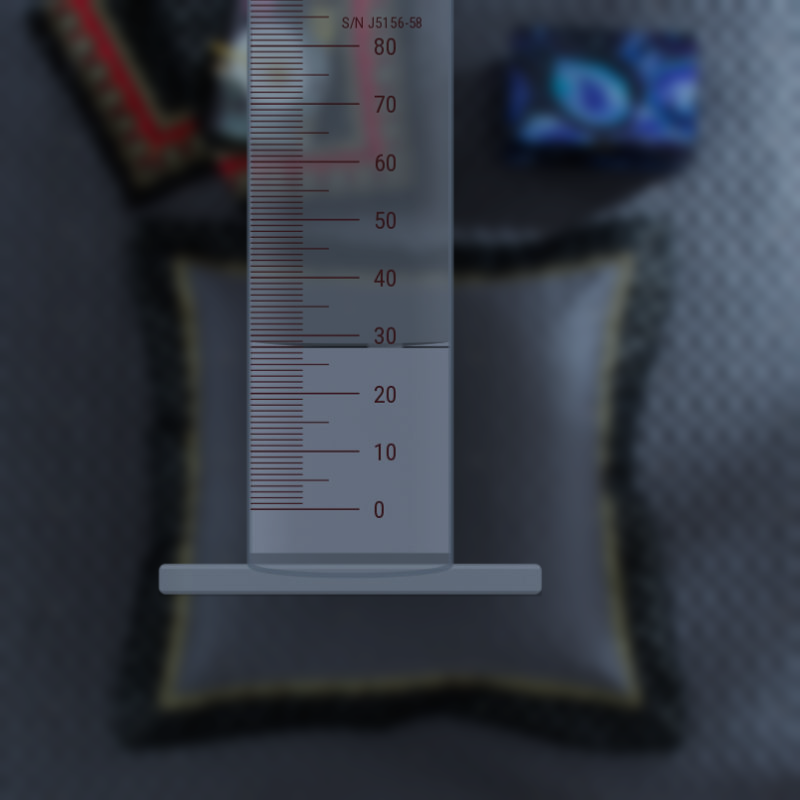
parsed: 28 mL
